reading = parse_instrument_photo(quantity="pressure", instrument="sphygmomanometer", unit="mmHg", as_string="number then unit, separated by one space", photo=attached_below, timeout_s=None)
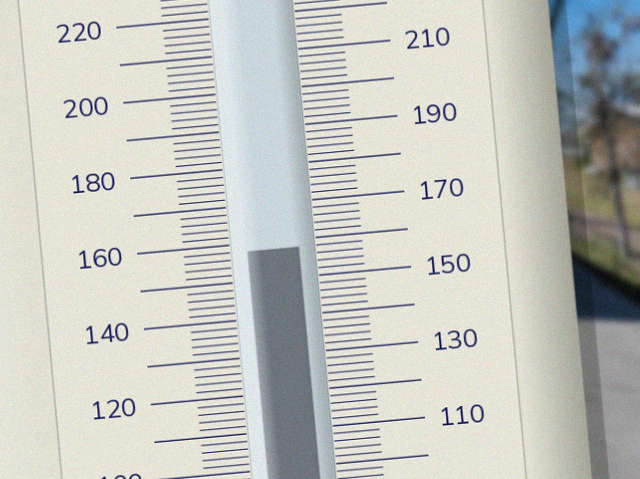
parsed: 158 mmHg
